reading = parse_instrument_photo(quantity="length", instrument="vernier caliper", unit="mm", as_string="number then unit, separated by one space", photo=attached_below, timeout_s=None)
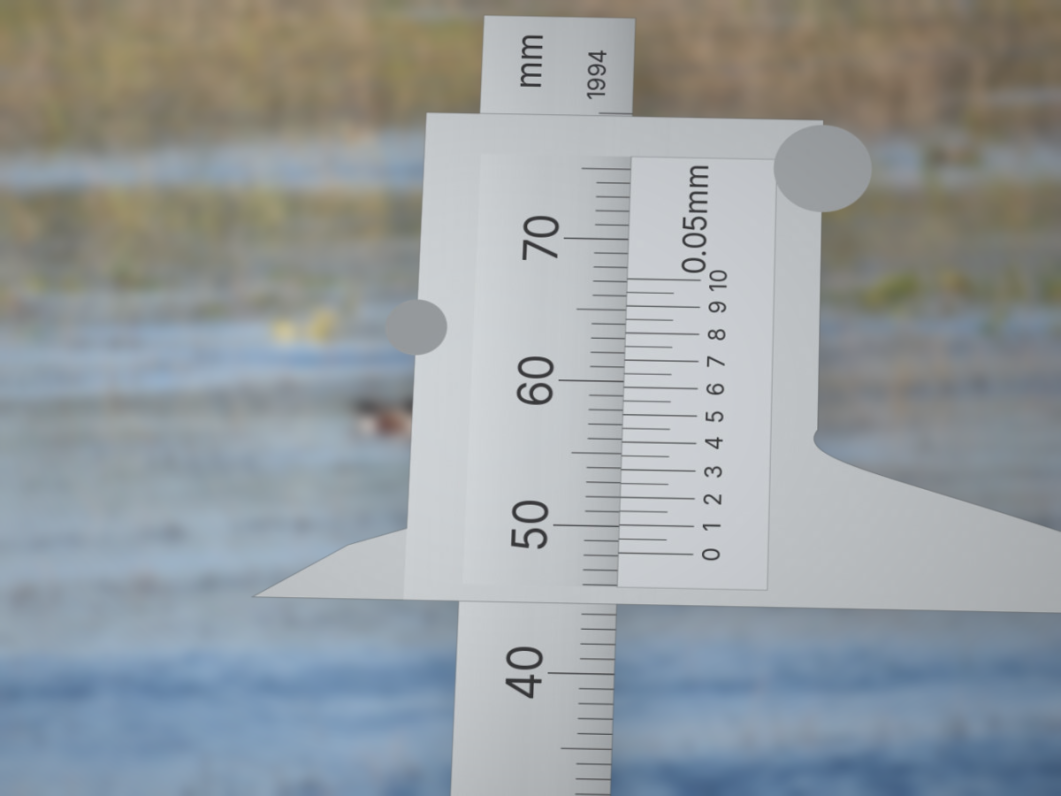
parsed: 48.2 mm
